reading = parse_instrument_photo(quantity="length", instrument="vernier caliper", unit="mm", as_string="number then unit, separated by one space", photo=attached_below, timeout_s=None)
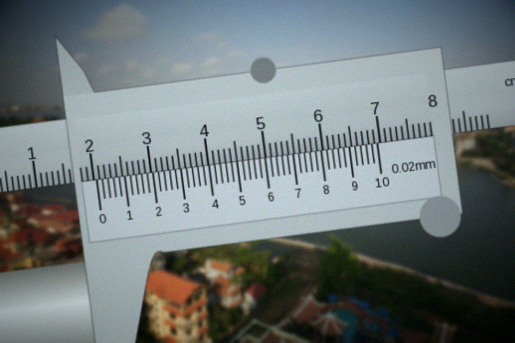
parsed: 20.5 mm
